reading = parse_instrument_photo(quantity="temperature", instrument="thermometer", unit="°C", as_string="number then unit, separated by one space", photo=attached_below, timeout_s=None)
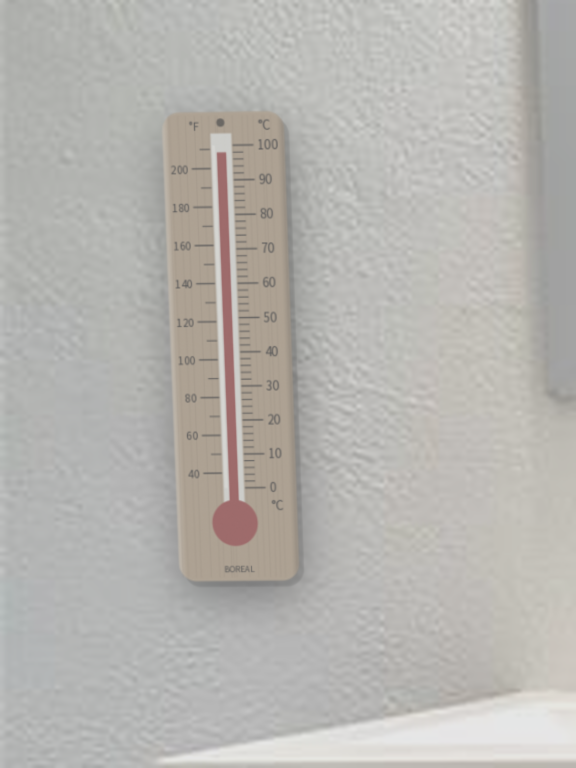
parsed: 98 °C
